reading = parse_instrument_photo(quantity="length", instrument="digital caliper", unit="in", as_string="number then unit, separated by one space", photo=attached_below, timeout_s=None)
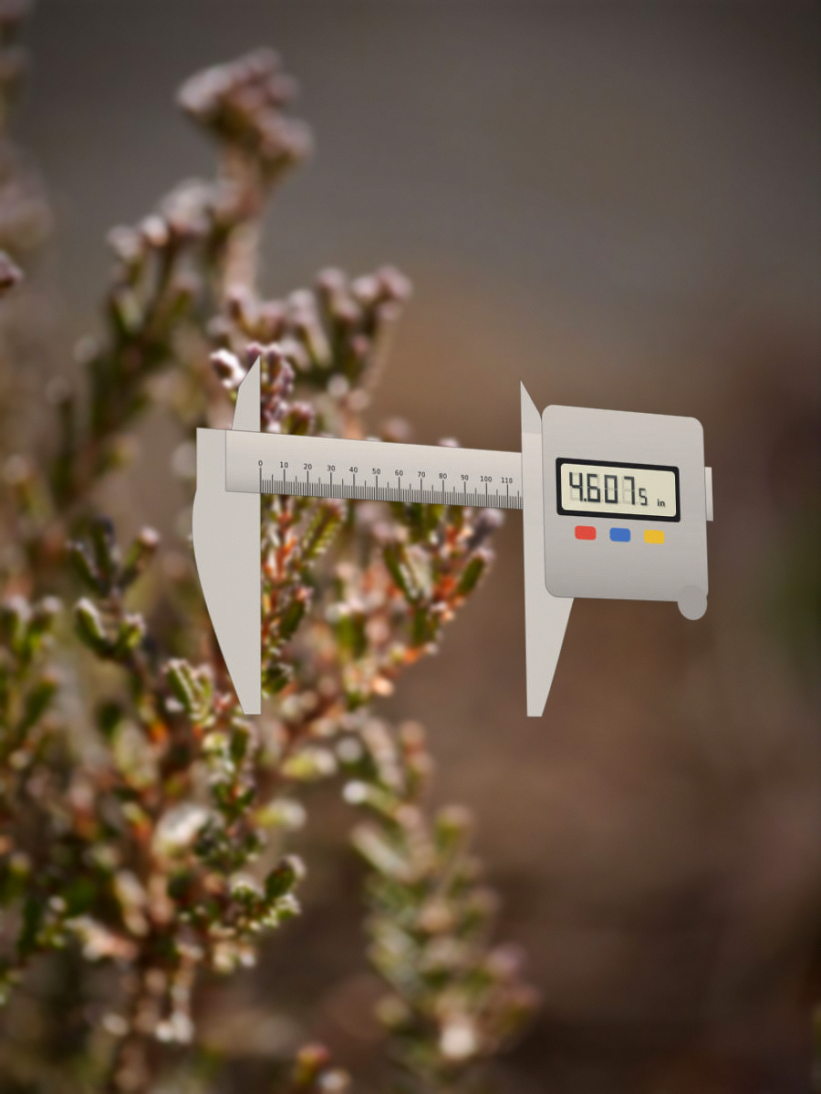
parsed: 4.6075 in
